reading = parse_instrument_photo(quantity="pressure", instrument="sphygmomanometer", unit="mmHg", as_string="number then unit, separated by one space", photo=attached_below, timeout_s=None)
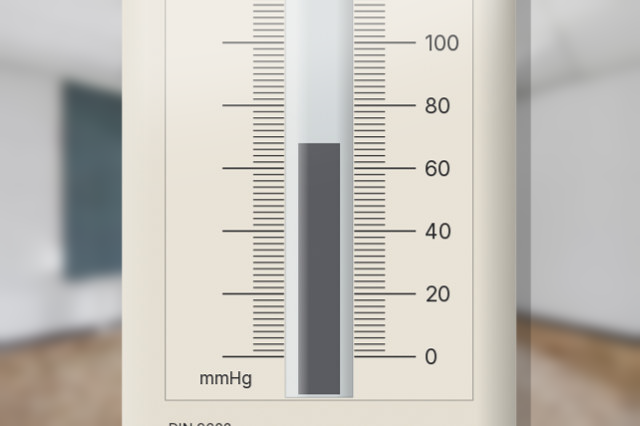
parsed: 68 mmHg
